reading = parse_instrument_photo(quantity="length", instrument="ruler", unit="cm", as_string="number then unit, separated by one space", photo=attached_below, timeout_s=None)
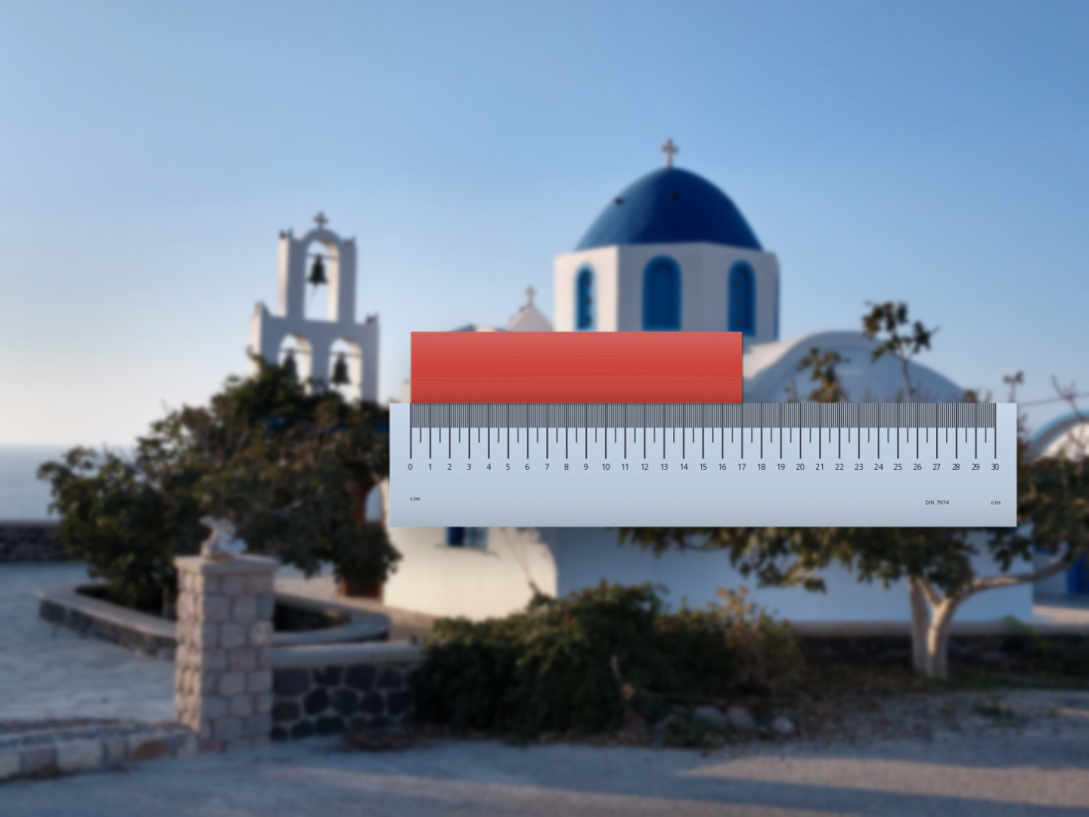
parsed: 17 cm
